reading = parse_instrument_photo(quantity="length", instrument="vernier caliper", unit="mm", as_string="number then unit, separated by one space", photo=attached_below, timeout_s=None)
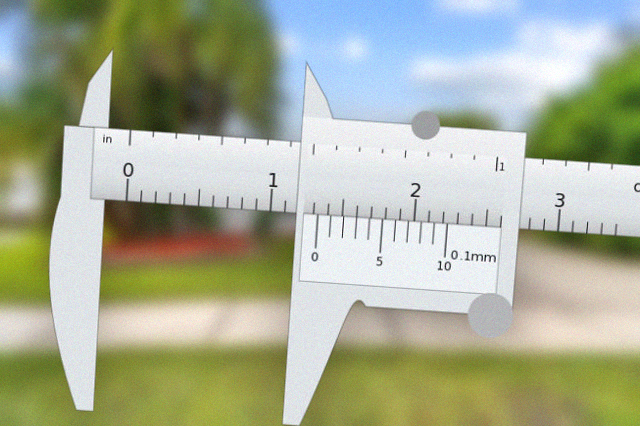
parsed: 13.3 mm
